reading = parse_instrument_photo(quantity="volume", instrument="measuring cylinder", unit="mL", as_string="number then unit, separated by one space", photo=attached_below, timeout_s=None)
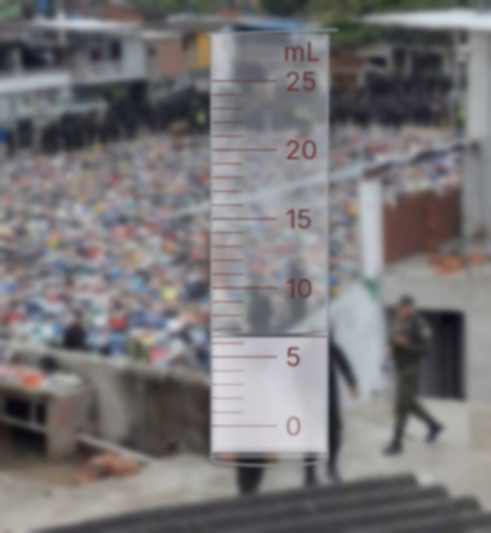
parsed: 6.5 mL
